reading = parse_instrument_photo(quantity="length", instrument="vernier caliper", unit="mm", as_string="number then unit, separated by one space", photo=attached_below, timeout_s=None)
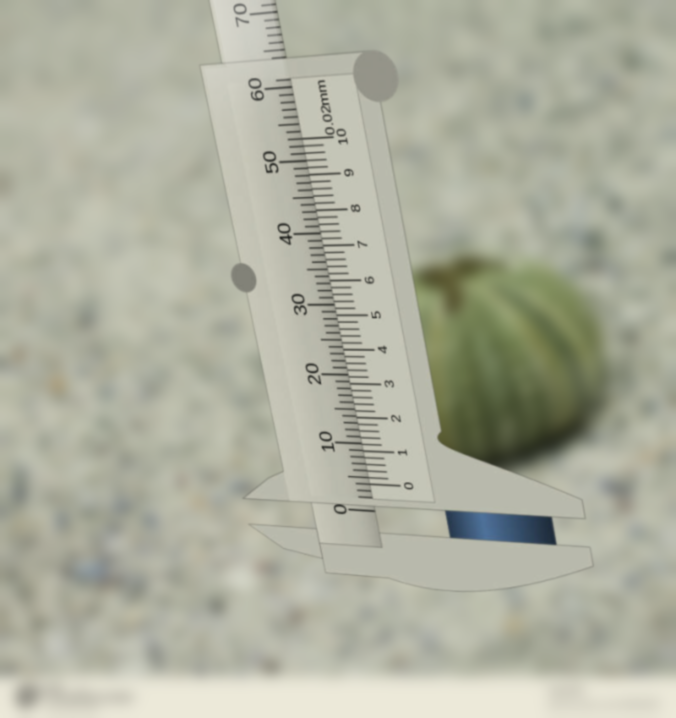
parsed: 4.0 mm
